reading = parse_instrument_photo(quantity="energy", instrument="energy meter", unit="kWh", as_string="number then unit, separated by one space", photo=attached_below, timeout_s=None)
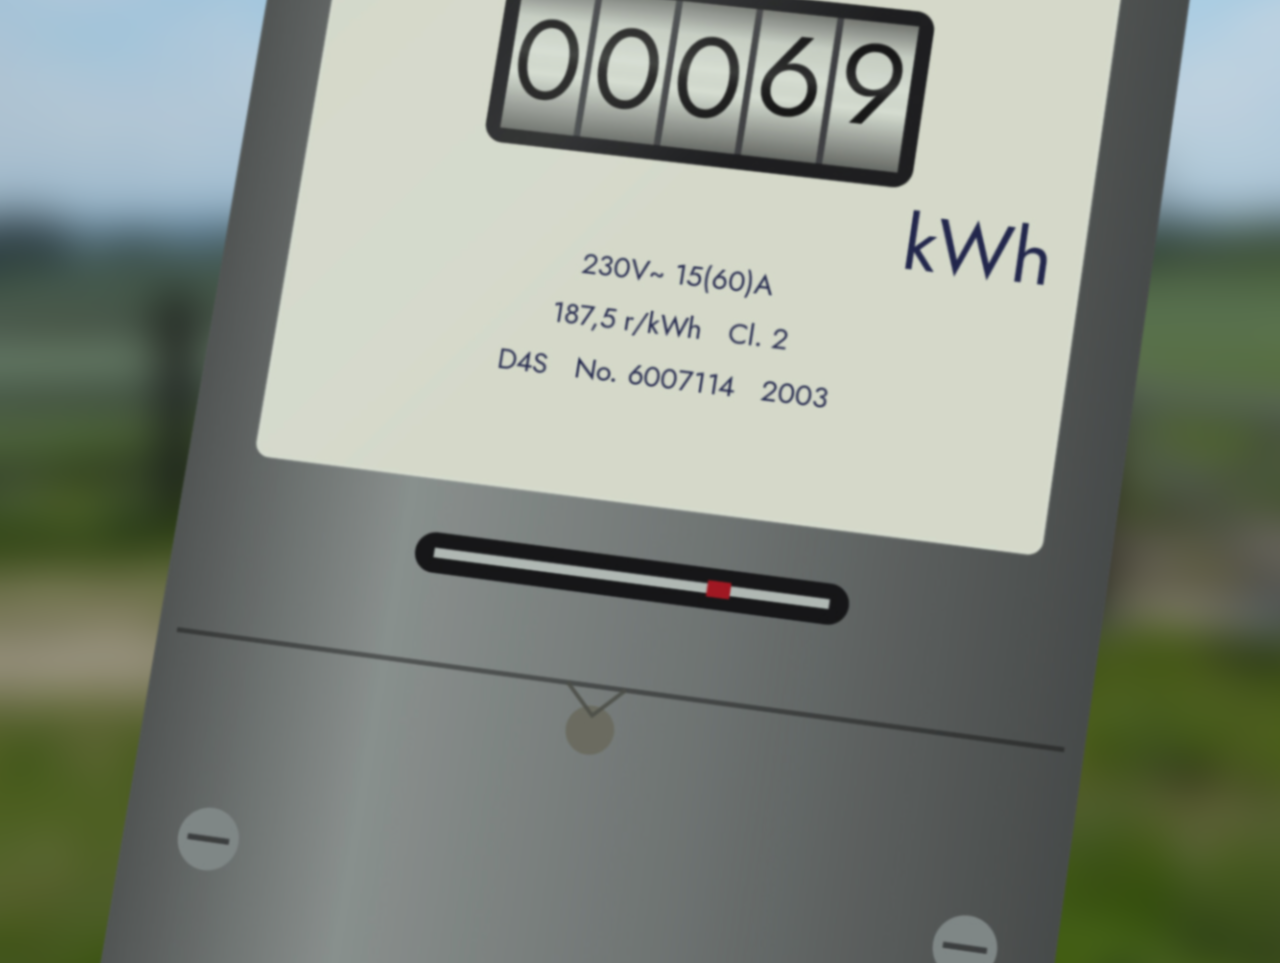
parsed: 69 kWh
